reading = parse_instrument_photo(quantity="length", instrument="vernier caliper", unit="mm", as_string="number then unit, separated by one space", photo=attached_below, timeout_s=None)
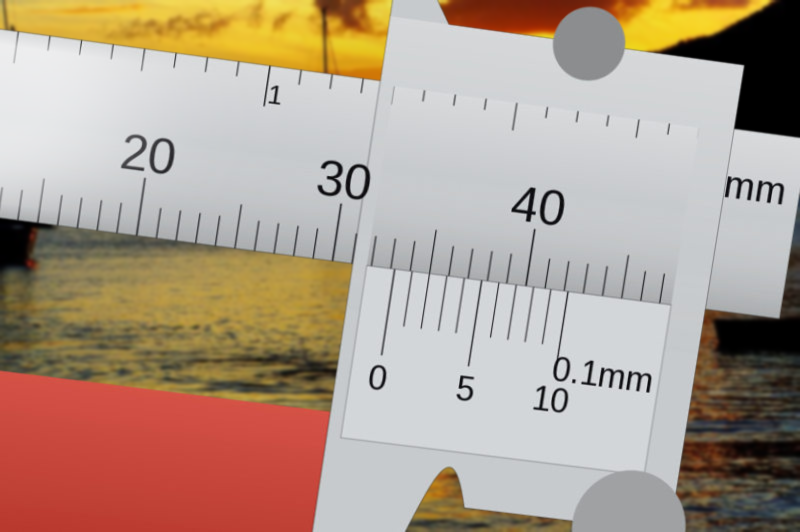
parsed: 33.2 mm
